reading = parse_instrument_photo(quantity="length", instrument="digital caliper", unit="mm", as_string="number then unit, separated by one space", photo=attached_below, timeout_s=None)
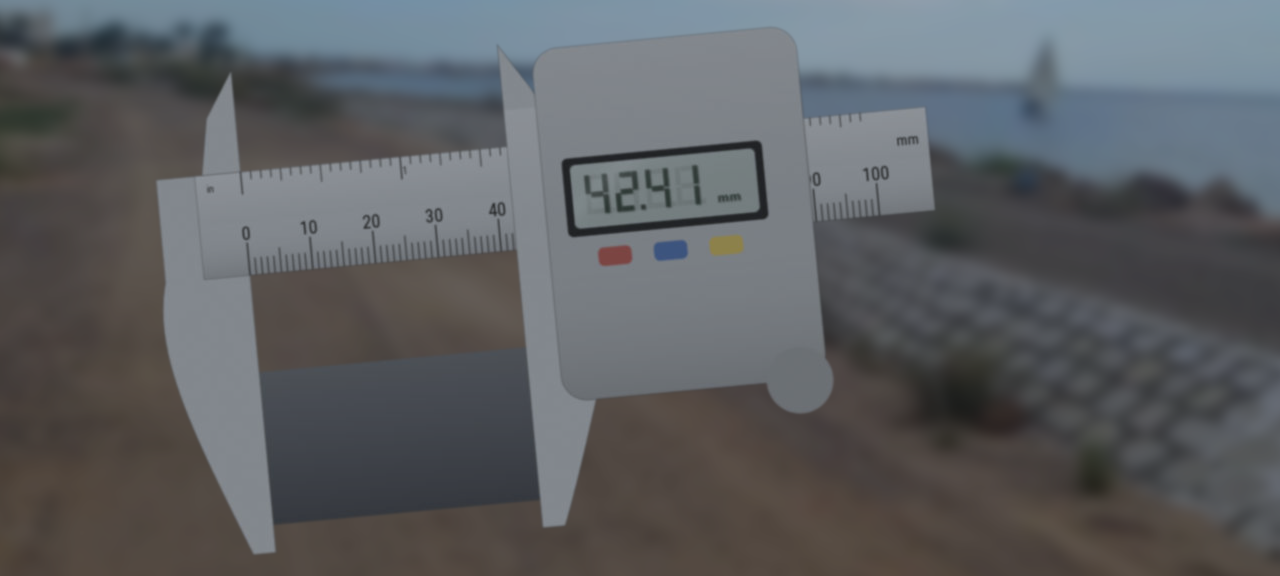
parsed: 42.41 mm
